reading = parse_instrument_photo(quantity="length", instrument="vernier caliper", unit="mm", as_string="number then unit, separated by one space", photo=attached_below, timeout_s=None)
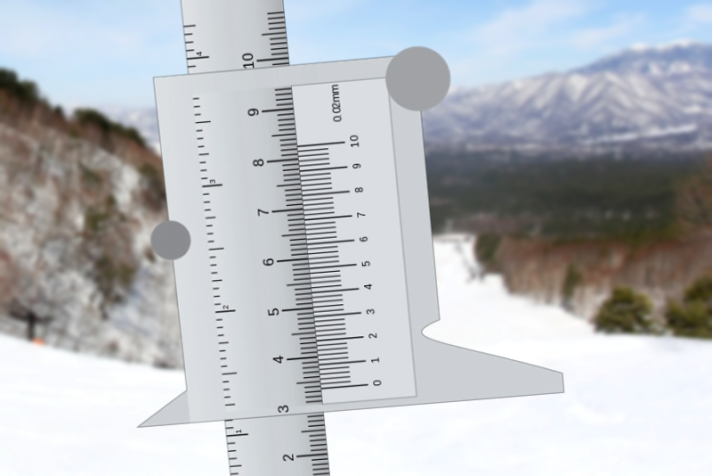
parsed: 33.5 mm
